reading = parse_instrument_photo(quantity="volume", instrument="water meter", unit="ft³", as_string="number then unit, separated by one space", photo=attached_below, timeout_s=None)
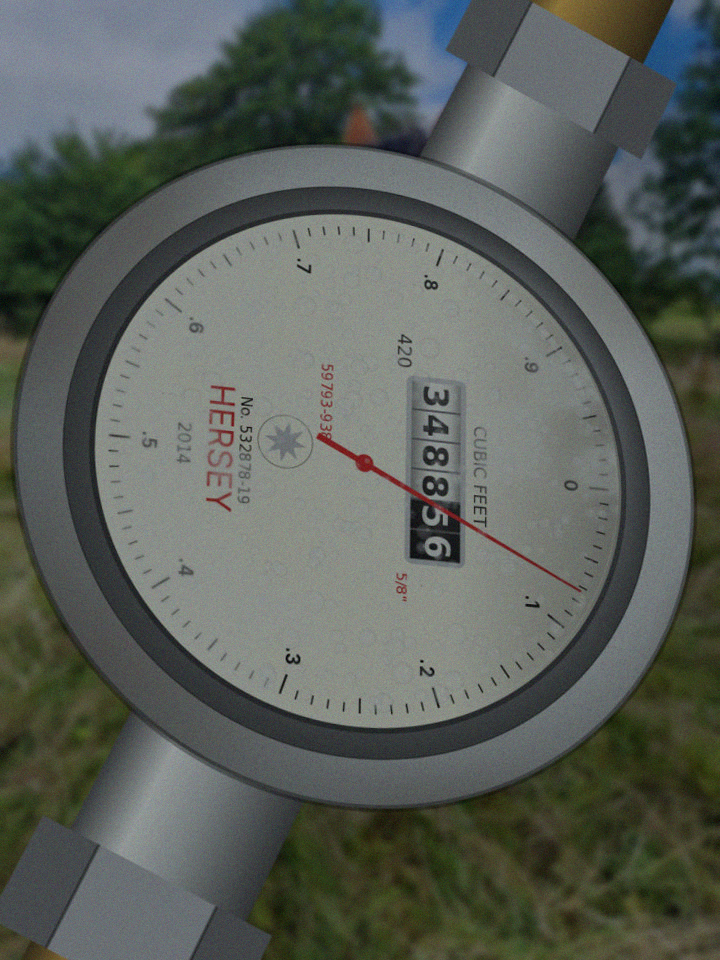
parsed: 348856.07 ft³
